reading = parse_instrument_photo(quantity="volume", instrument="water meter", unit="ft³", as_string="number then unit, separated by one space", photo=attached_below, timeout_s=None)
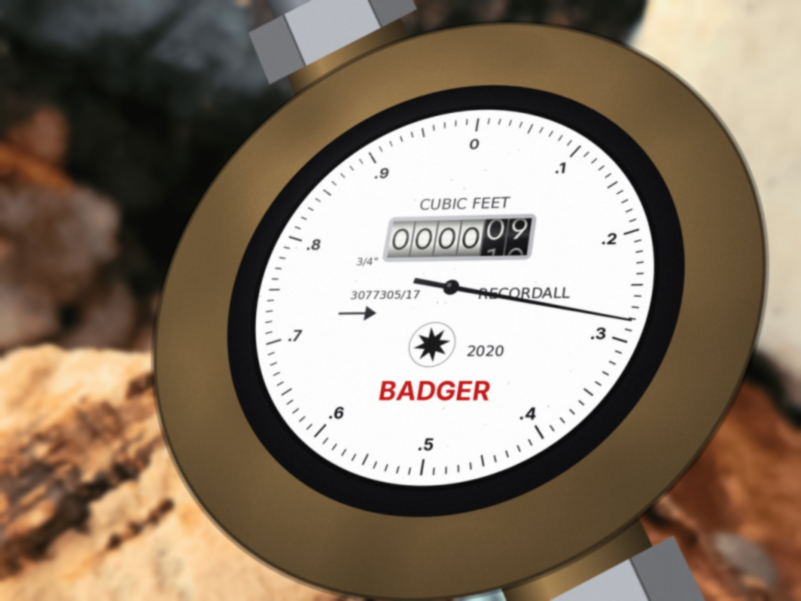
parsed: 9.28 ft³
